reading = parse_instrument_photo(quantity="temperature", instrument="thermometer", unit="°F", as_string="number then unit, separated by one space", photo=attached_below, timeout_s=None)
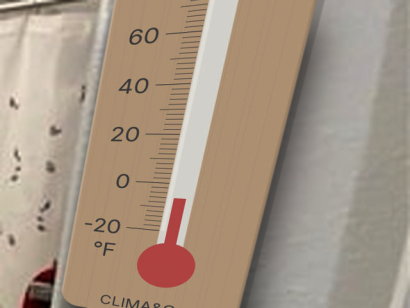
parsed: -6 °F
